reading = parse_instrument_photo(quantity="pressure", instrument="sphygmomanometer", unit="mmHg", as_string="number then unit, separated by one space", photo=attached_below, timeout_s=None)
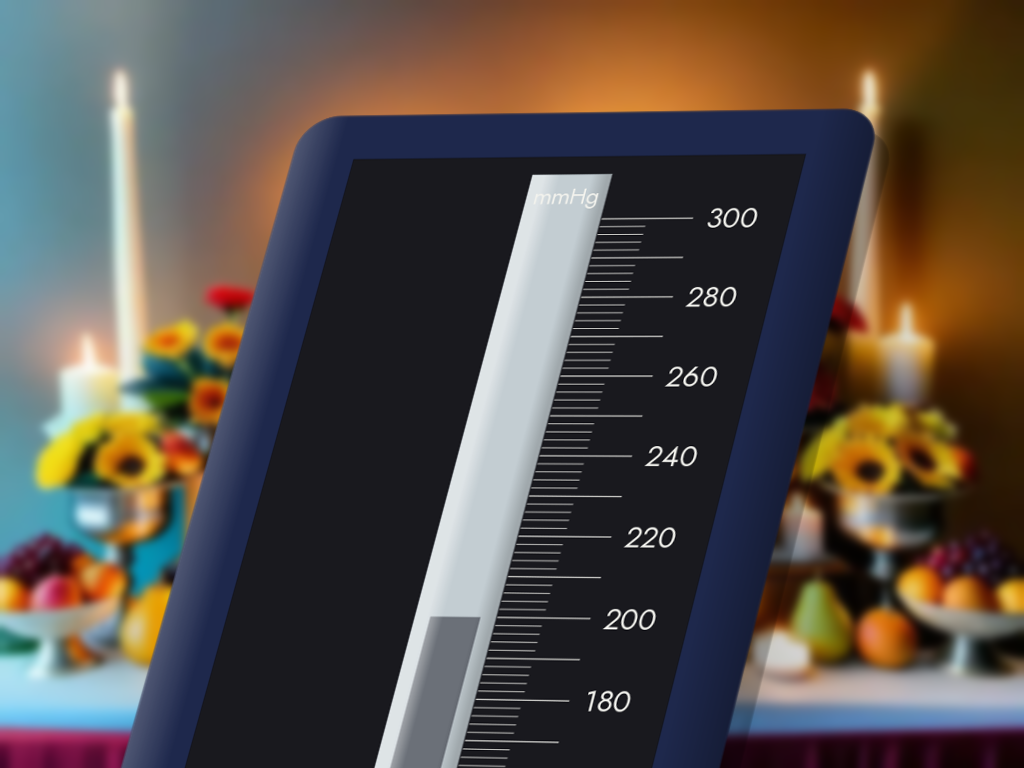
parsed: 200 mmHg
